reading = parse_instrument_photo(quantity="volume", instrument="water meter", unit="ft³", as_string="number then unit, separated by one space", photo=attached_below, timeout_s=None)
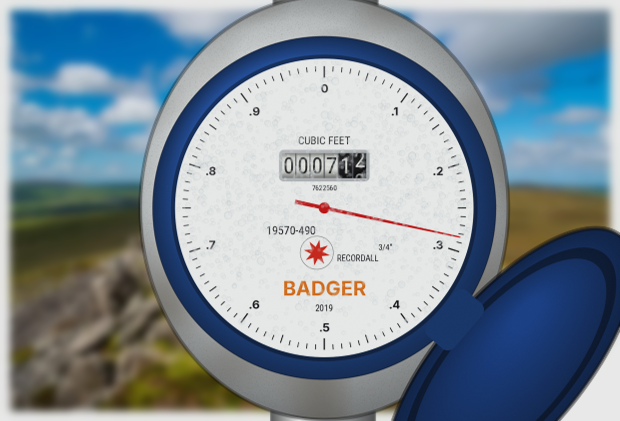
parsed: 712.28 ft³
